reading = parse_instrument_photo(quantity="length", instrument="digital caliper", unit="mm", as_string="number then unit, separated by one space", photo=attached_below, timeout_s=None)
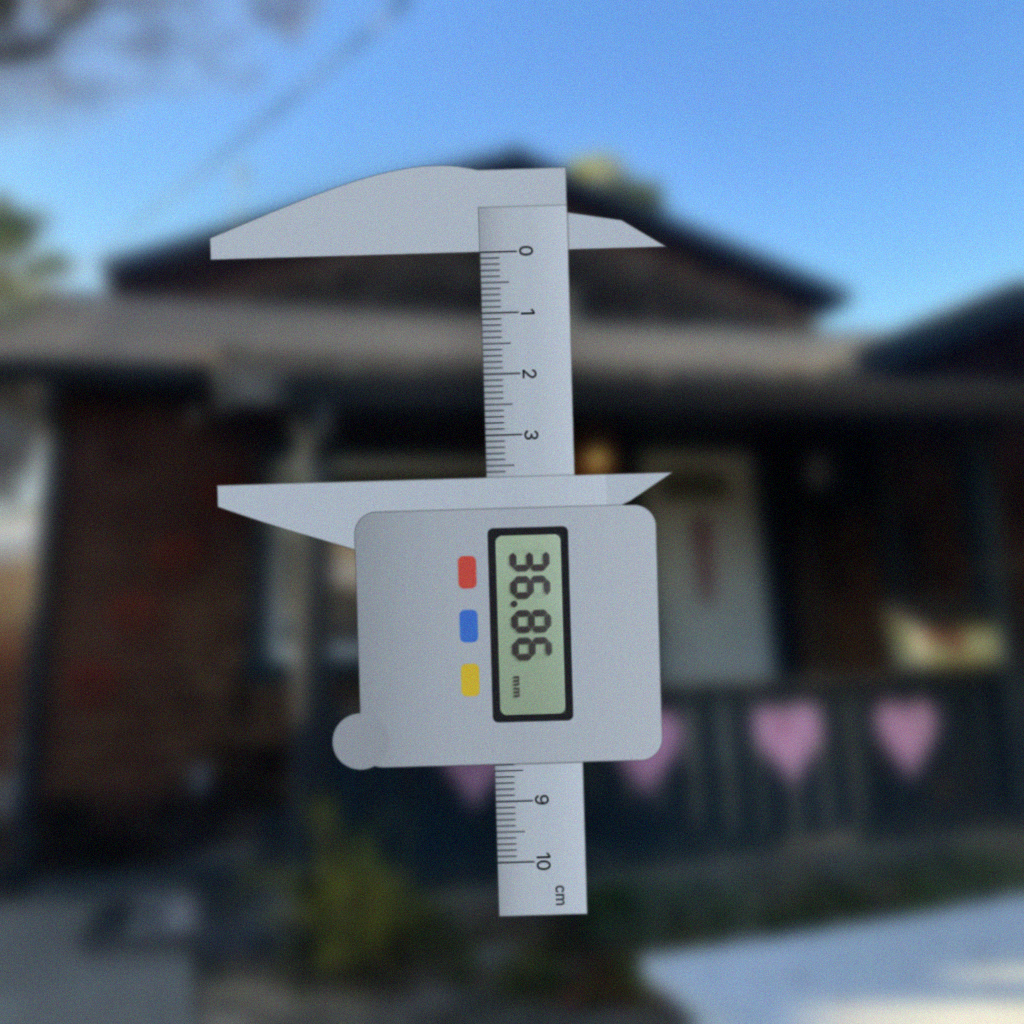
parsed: 36.86 mm
